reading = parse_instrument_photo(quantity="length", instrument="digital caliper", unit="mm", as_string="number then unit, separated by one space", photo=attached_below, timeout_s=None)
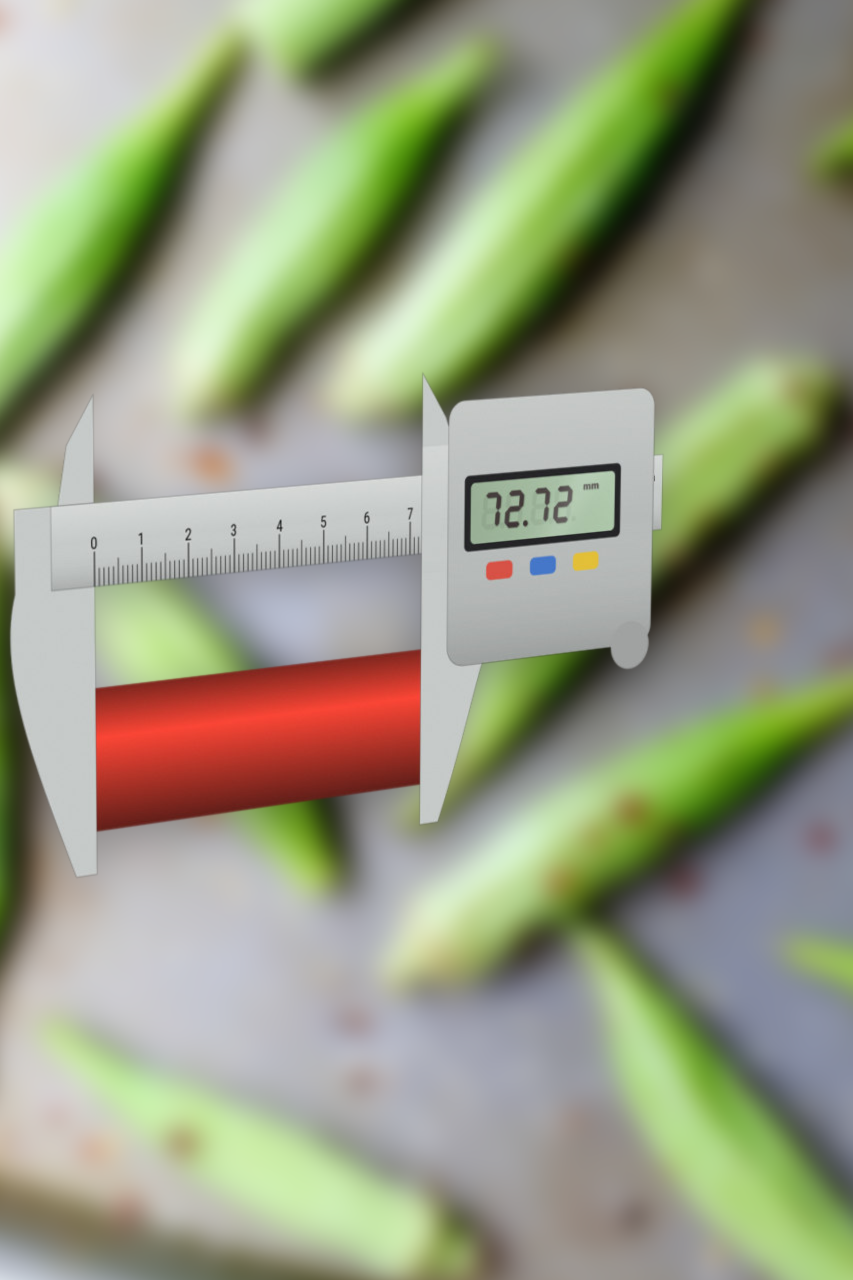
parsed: 72.72 mm
